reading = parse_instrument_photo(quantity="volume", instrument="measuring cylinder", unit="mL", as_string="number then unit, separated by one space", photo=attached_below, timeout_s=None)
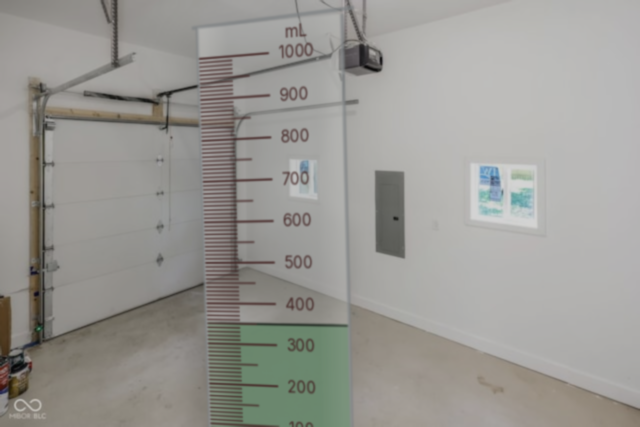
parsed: 350 mL
